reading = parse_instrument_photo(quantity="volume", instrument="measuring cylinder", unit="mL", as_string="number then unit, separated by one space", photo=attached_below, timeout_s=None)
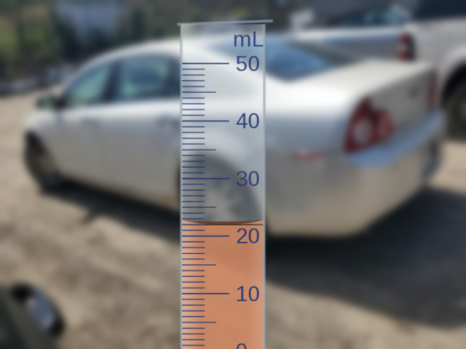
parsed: 22 mL
